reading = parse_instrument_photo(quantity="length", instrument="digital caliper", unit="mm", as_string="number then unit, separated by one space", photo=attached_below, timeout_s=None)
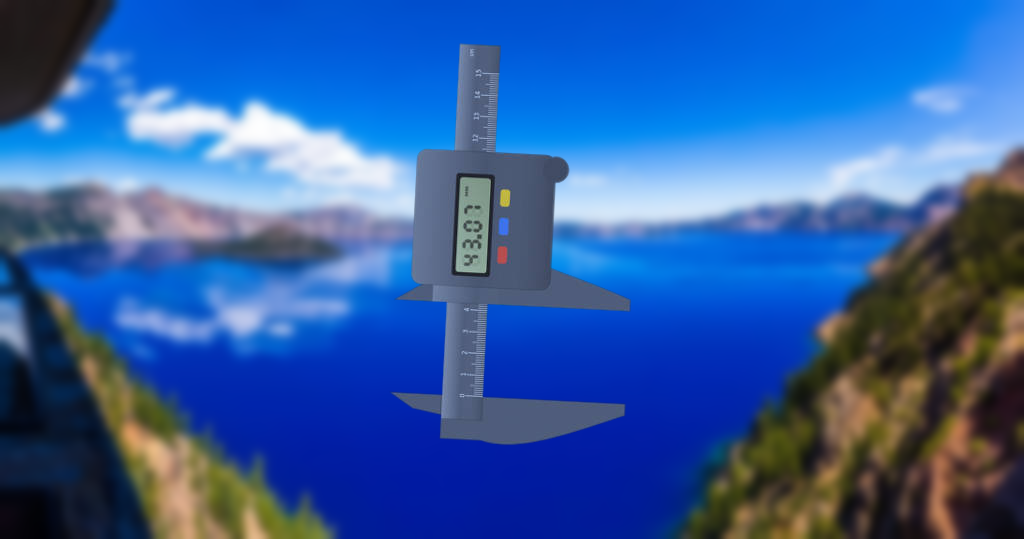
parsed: 43.07 mm
